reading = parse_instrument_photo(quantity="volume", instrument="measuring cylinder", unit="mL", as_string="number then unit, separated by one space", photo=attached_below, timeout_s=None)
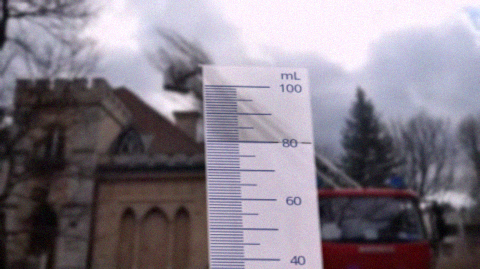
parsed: 80 mL
